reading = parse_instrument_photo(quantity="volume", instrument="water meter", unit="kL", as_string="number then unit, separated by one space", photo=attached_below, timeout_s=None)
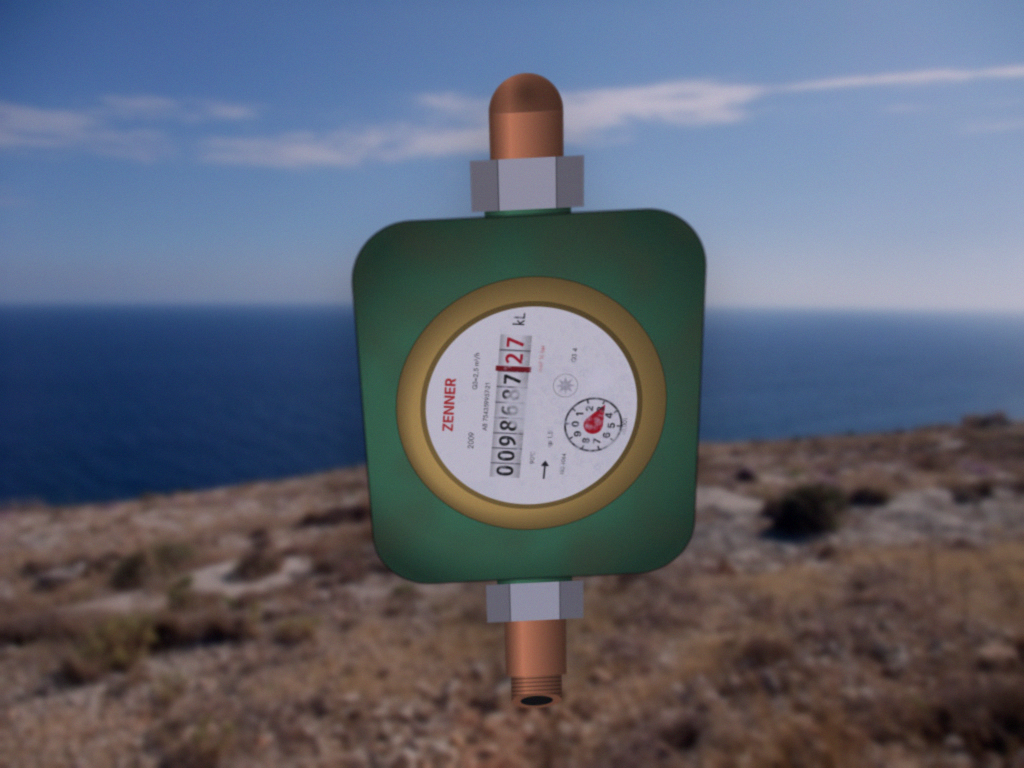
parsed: 98687.273 kL
